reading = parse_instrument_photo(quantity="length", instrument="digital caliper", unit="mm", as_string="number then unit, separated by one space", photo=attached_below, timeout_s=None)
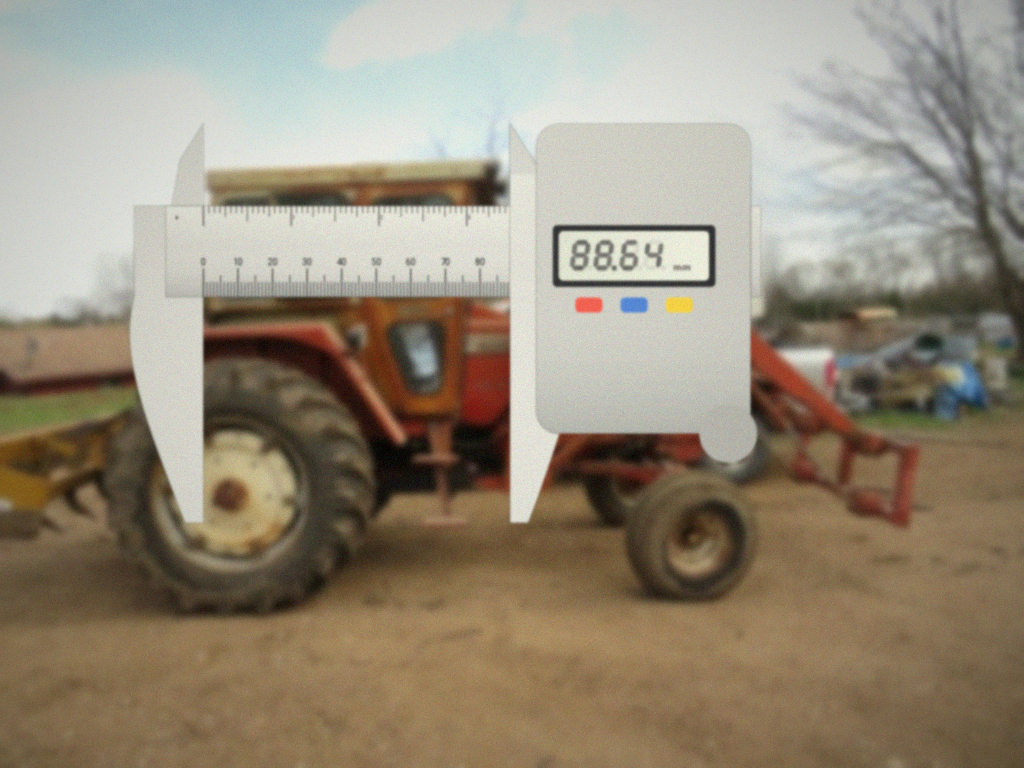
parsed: 88.64 mm
